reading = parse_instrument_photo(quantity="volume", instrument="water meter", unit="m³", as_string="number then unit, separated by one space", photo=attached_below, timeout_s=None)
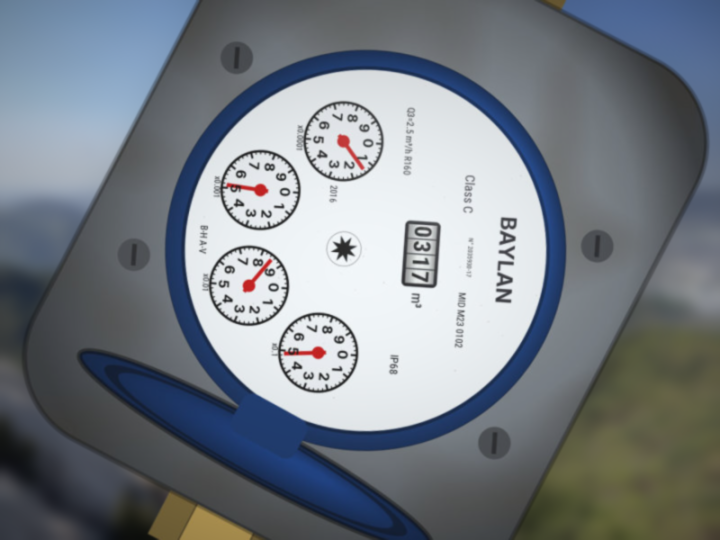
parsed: 317.4851 m³
